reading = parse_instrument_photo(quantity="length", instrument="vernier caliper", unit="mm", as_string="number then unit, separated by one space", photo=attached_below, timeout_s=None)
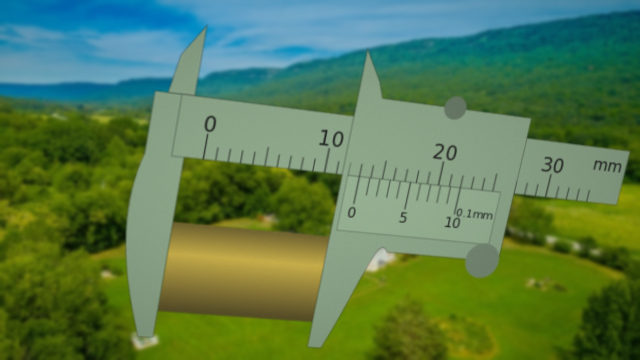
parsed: 13.0 mm
